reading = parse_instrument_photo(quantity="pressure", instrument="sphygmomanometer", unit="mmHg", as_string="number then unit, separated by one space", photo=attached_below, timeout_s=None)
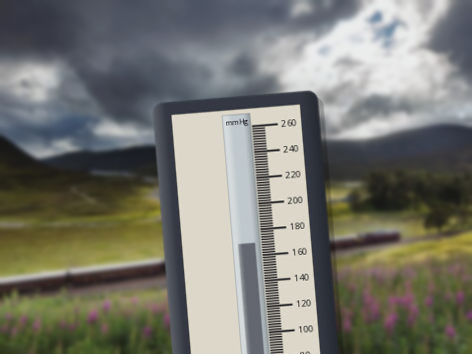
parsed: 170 mmHg
